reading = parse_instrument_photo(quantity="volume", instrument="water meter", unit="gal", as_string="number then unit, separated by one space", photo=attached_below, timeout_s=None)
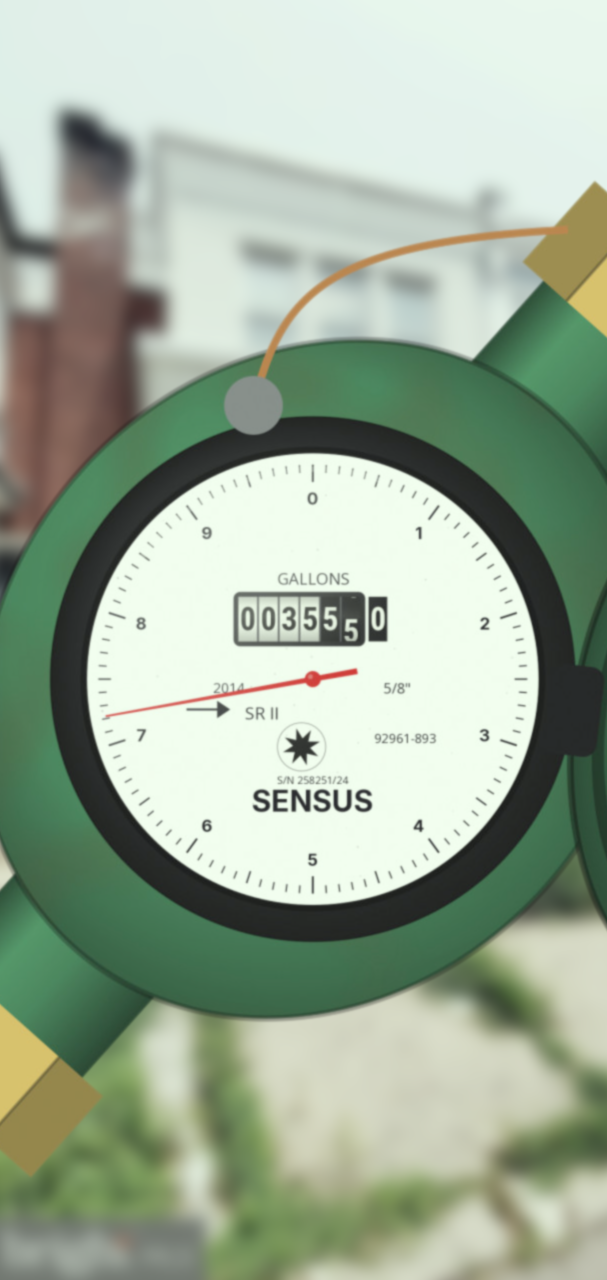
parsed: 35547.2 gal
